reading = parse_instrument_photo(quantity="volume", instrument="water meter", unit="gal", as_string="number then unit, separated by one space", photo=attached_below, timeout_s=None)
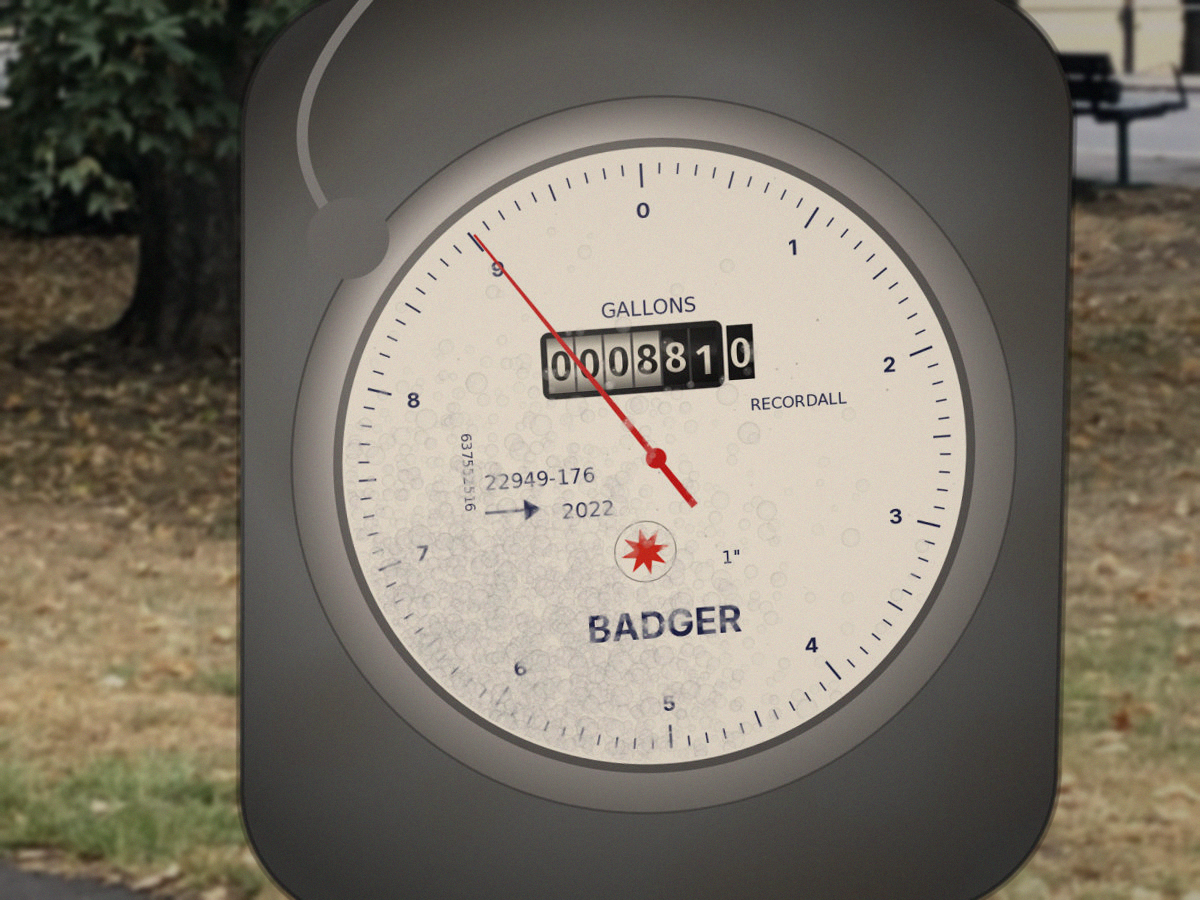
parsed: 8809.0 gal
